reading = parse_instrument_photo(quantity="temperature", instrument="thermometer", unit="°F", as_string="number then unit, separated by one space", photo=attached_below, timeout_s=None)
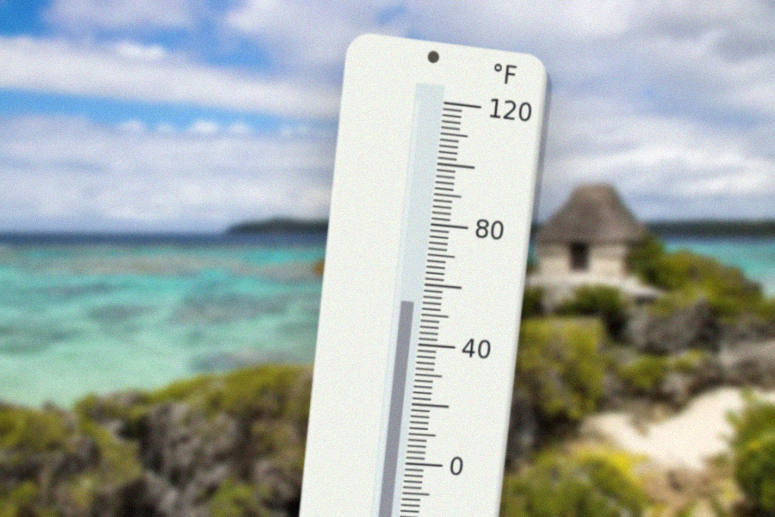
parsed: 54 °F
